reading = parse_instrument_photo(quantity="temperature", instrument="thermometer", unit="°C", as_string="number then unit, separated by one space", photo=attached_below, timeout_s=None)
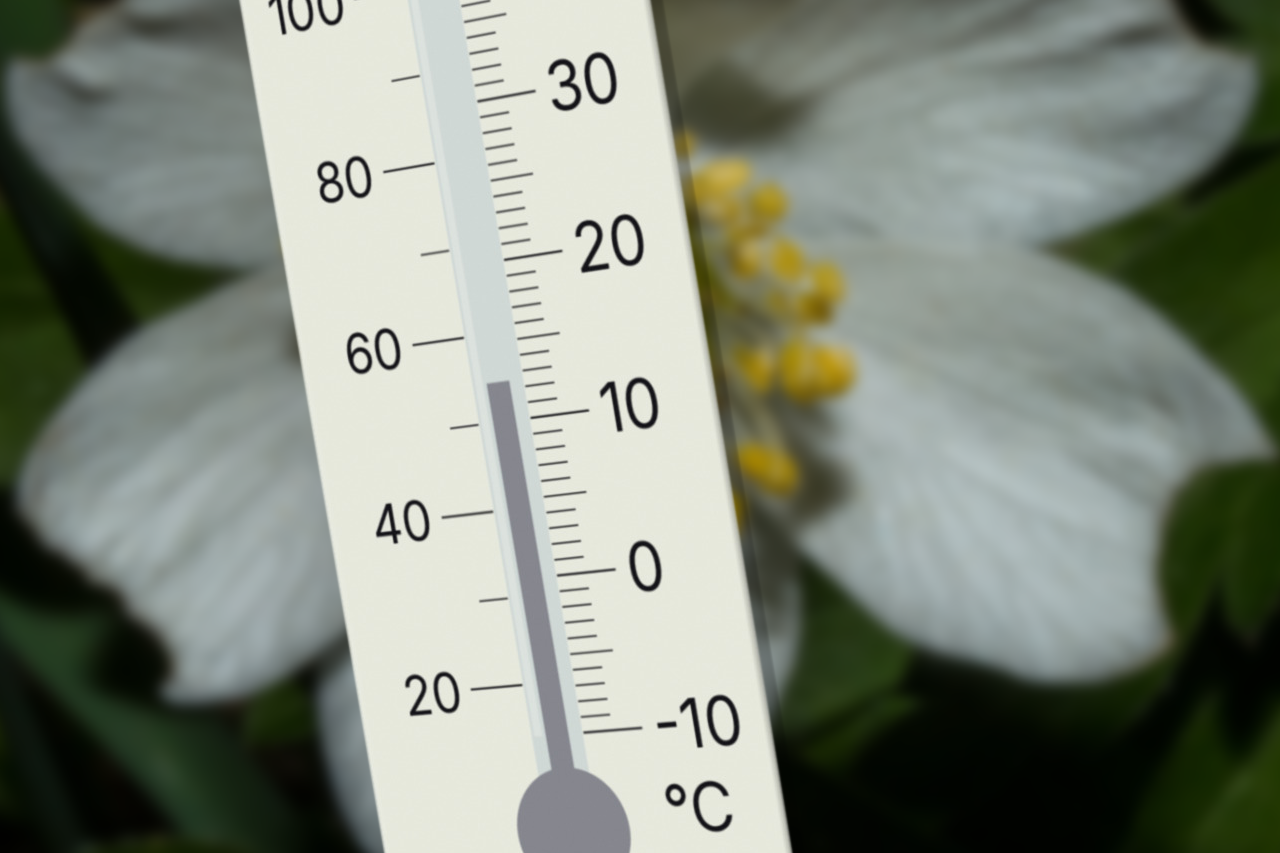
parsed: 12.5 °C
